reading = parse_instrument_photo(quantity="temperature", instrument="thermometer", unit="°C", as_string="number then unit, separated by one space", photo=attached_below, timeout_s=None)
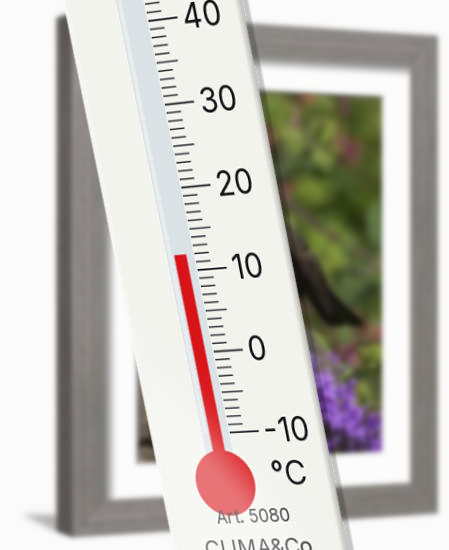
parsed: 12 °C
